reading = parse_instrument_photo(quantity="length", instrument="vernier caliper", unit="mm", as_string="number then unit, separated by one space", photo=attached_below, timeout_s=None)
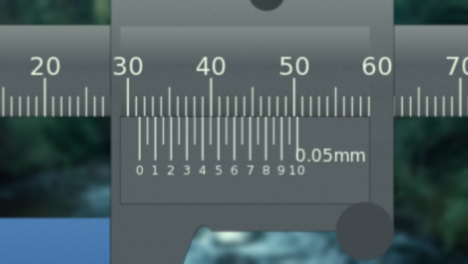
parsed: 31.4 mm
